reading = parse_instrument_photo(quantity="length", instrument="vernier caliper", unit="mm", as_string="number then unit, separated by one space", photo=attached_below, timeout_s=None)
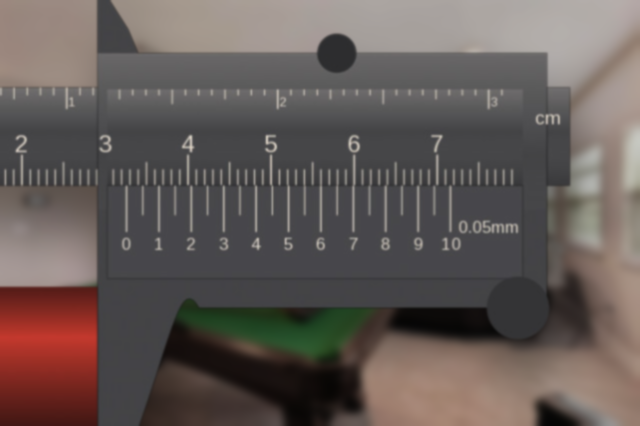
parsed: 32.6 mm
